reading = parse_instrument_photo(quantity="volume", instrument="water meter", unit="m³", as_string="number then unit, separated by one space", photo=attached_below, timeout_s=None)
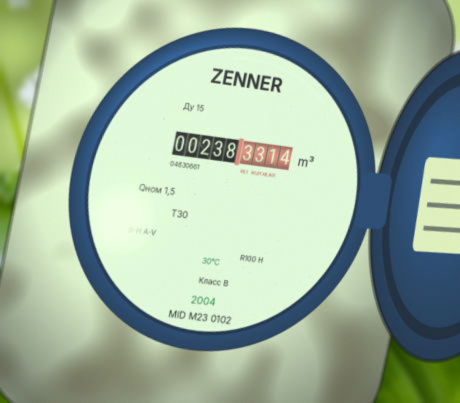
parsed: 238.3314 m³
